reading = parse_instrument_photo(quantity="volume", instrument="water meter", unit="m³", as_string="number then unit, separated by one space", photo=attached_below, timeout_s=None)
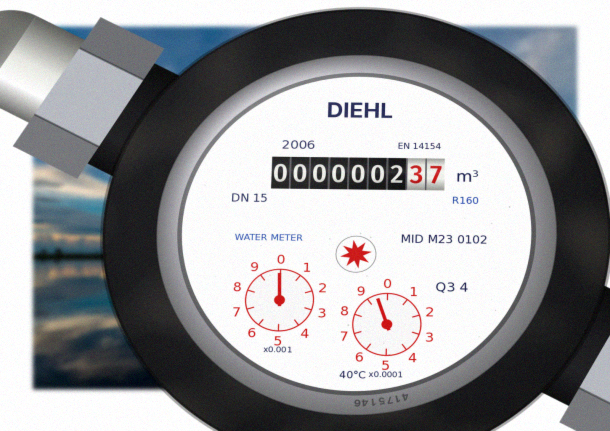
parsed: 2.3699 m³
